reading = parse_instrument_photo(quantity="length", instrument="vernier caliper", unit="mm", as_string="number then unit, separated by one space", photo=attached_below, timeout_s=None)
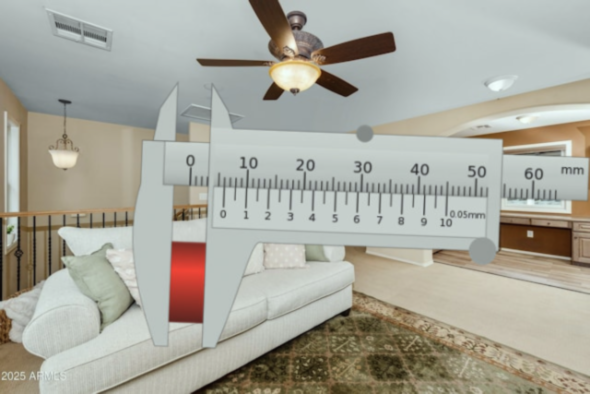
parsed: 6.0 mm
